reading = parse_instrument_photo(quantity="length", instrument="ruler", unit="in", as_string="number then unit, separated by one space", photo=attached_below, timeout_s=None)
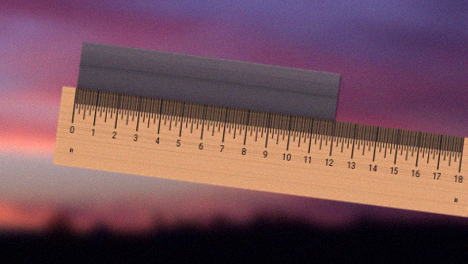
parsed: 12 in
